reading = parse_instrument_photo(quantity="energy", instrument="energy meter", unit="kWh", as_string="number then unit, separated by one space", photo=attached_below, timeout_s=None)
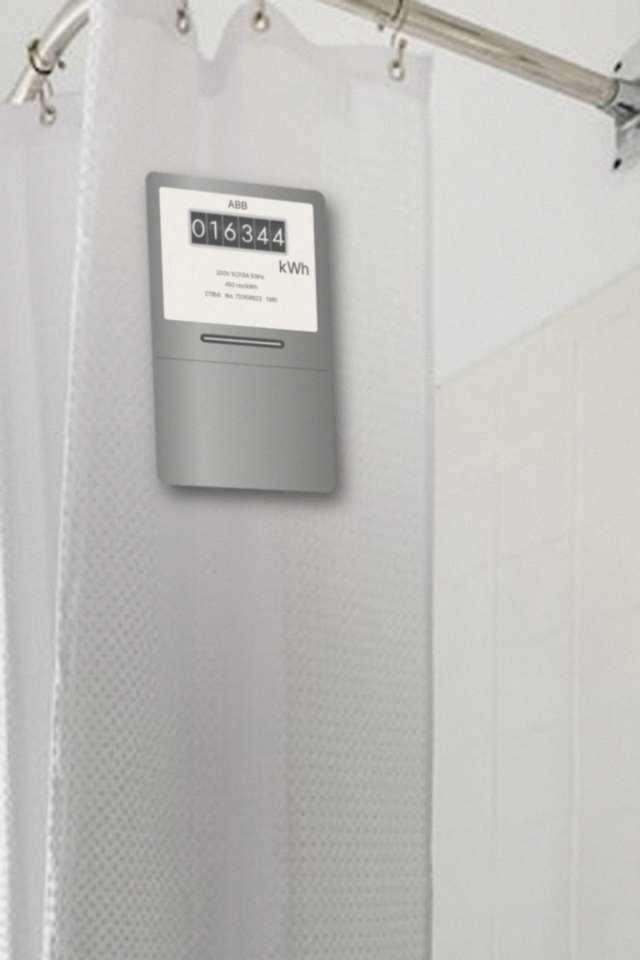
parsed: 16344 kWh
